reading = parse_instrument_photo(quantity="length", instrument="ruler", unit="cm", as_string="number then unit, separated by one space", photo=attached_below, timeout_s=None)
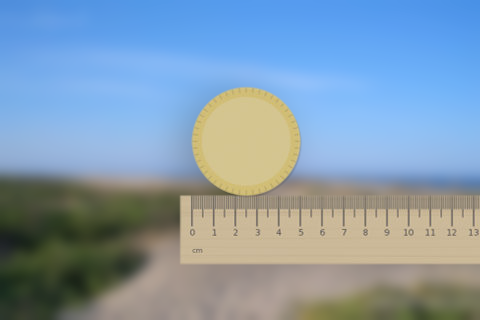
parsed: 5 cm
